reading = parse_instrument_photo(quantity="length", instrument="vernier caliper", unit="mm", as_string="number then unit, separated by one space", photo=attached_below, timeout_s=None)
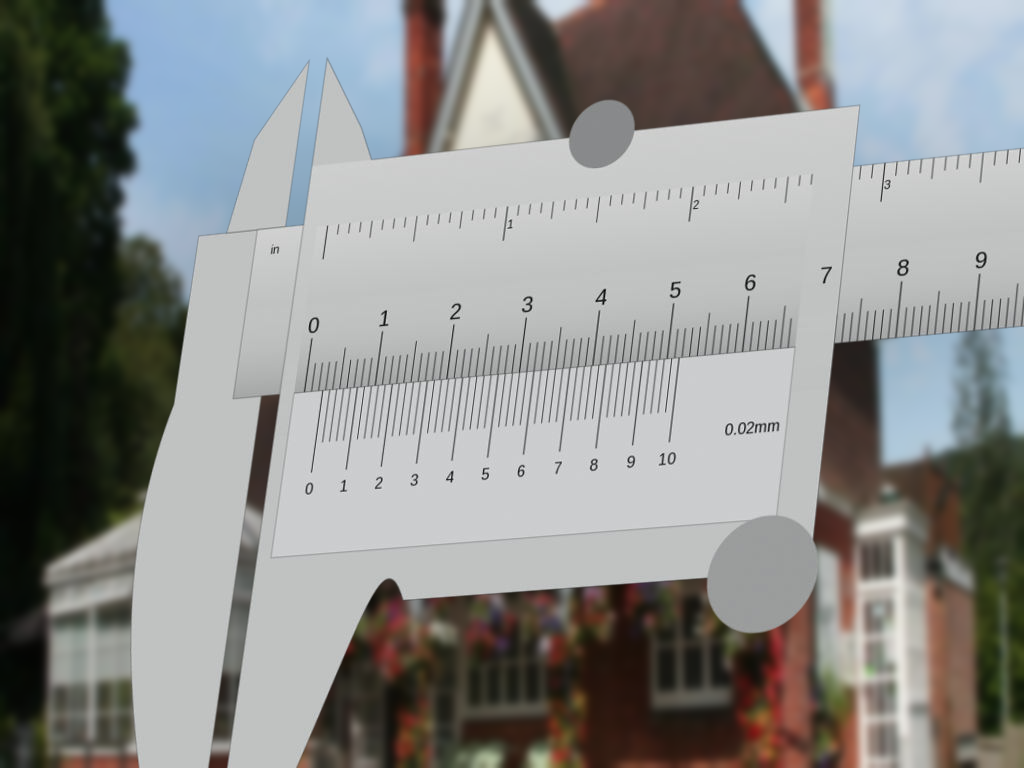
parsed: 2.6 mm
